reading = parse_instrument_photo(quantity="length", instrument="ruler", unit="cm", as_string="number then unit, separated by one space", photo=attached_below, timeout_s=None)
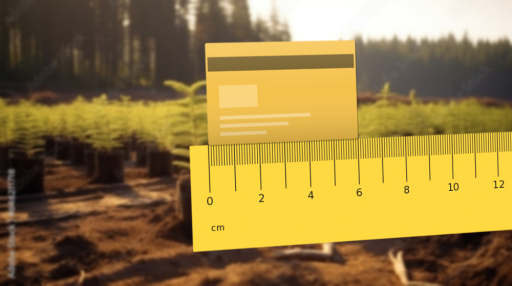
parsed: 6 cm
